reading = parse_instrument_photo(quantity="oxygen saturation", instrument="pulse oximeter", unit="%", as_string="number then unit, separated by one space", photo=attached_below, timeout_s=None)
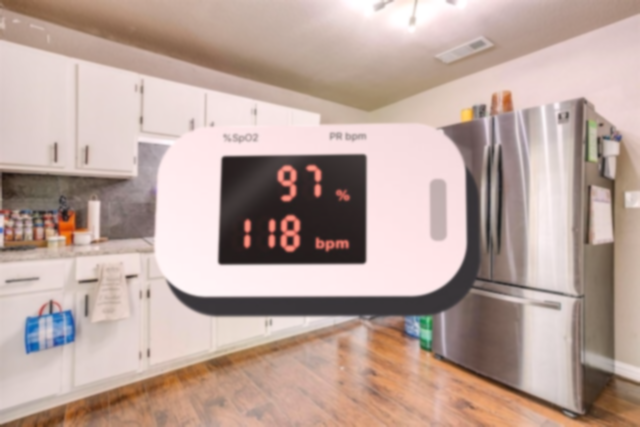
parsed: 97 %
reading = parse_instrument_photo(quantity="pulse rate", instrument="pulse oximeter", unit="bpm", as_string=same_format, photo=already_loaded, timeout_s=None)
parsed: 118 bpm
